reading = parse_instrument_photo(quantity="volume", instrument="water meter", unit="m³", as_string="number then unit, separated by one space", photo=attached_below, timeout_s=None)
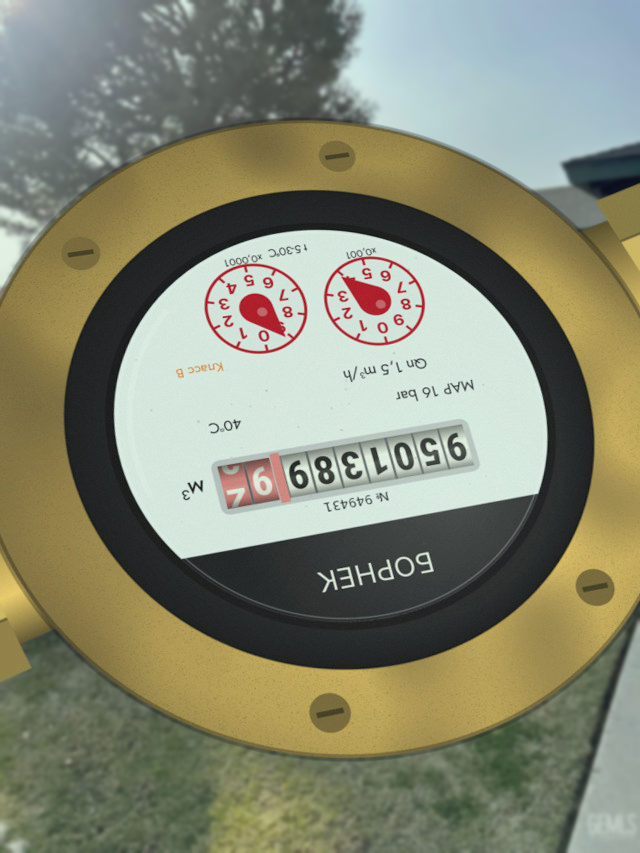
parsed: 9501389.9239 m³
